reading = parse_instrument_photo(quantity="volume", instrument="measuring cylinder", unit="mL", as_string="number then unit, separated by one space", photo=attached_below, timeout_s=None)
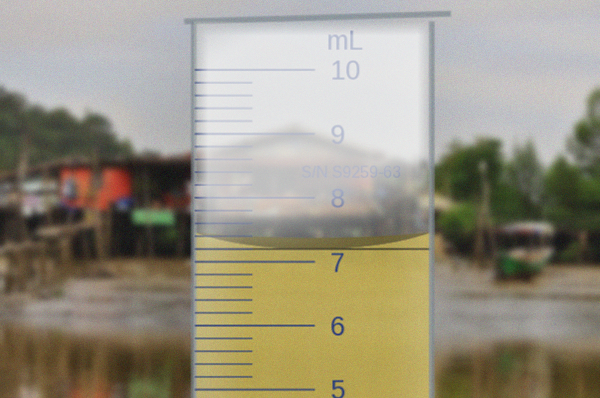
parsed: 7.2 mL
